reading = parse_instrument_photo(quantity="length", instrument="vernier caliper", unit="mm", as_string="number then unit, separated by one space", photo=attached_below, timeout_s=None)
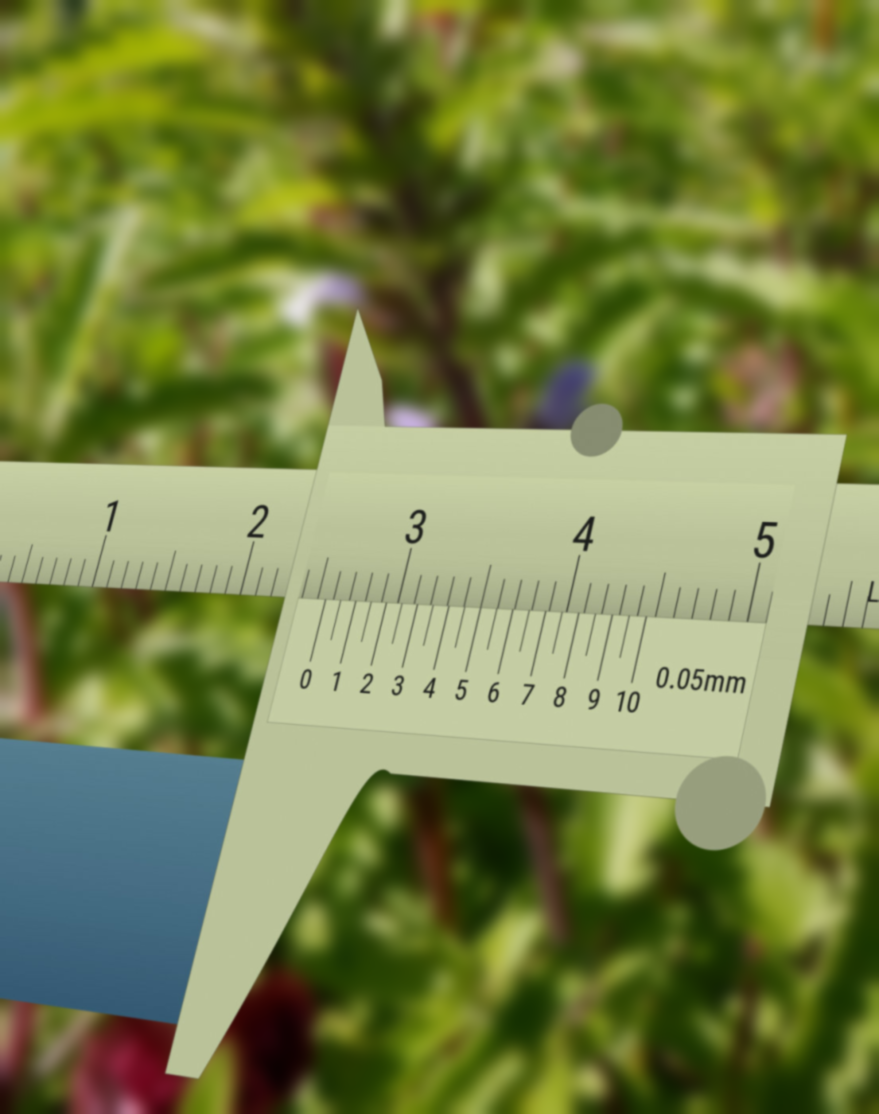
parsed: 25.5 mm
